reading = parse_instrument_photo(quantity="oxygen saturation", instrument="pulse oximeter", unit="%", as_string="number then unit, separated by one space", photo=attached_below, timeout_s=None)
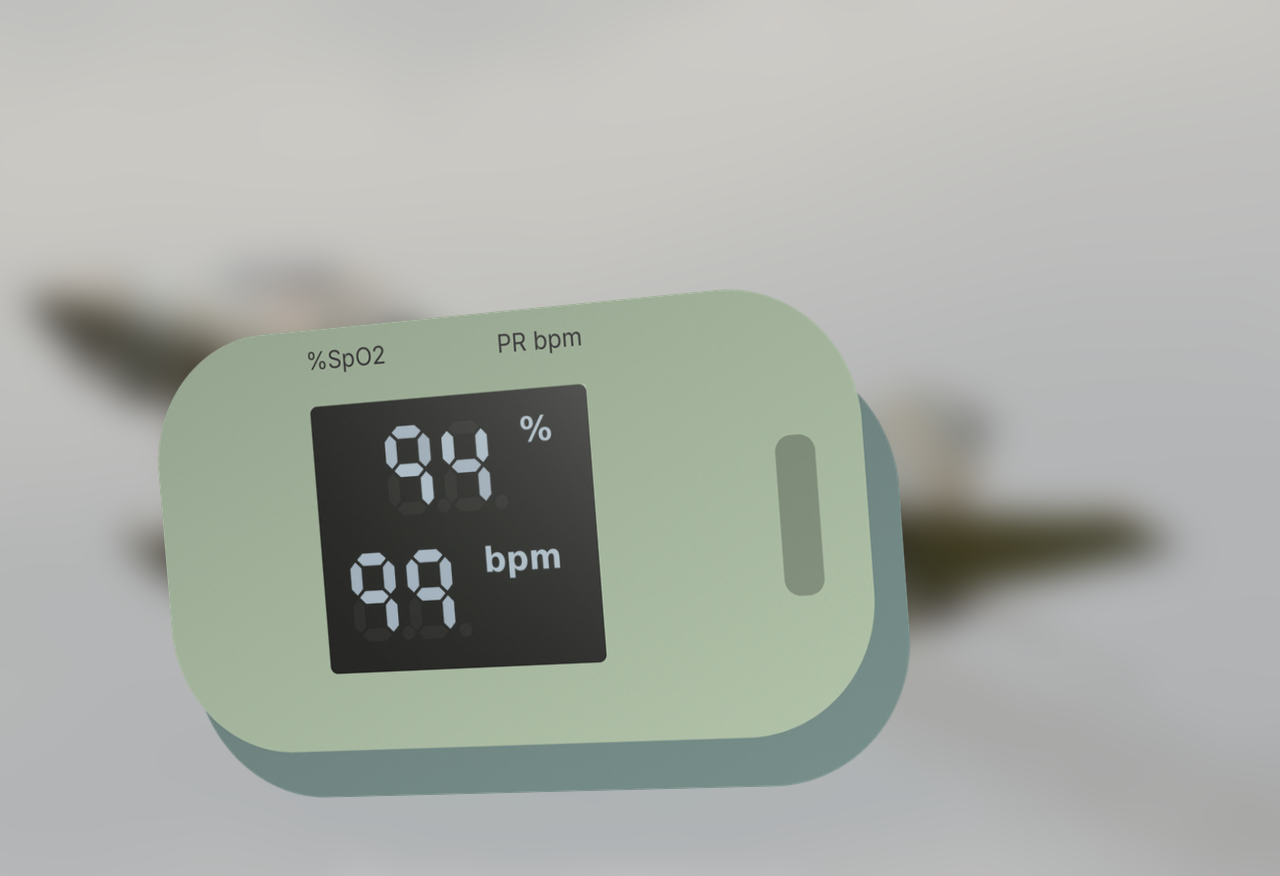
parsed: 94 %
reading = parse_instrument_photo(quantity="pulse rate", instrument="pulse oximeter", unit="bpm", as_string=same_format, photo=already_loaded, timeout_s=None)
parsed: 99 bpm
